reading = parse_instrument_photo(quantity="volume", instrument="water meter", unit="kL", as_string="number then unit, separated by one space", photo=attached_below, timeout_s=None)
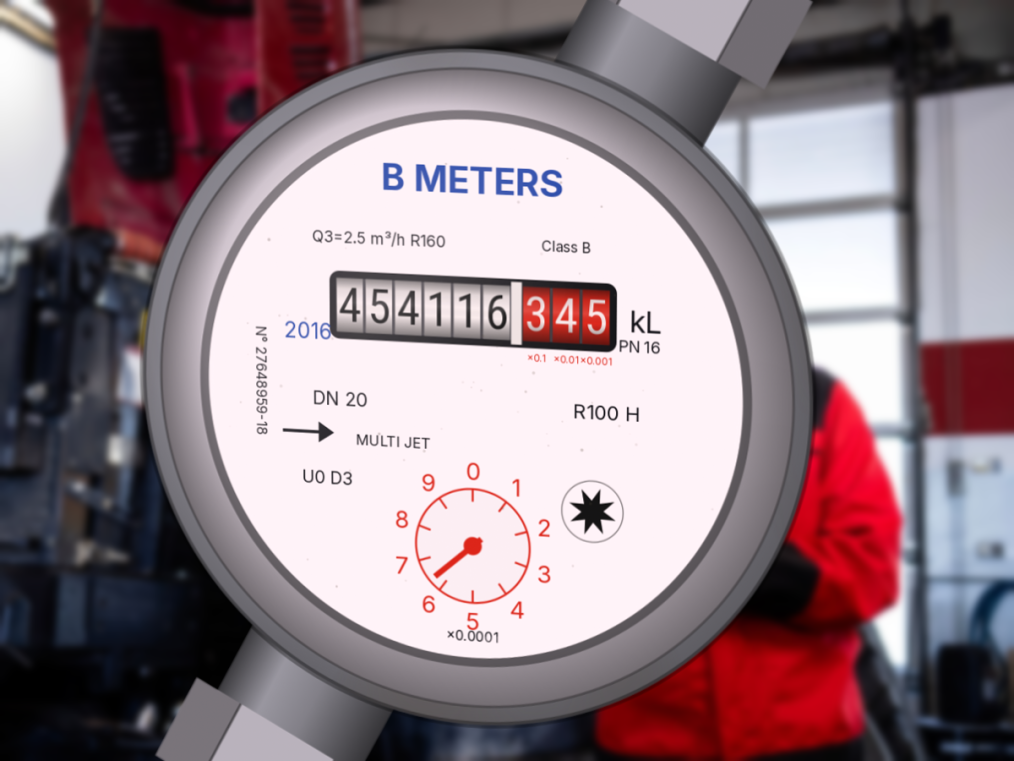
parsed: 454116.3456 kL
